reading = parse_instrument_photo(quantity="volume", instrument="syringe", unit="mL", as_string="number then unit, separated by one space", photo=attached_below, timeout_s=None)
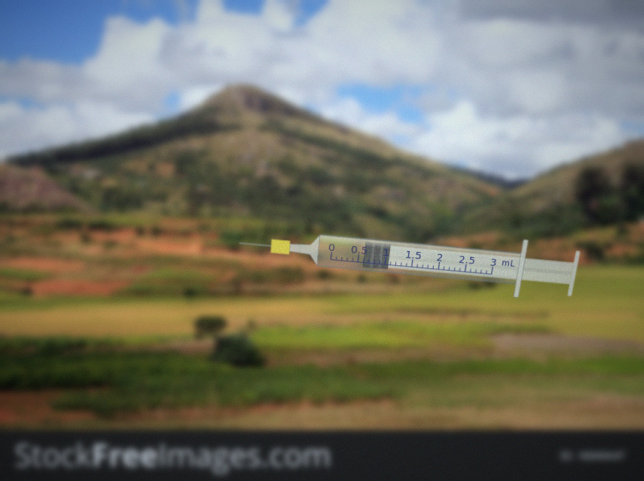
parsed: 0.6 mL
